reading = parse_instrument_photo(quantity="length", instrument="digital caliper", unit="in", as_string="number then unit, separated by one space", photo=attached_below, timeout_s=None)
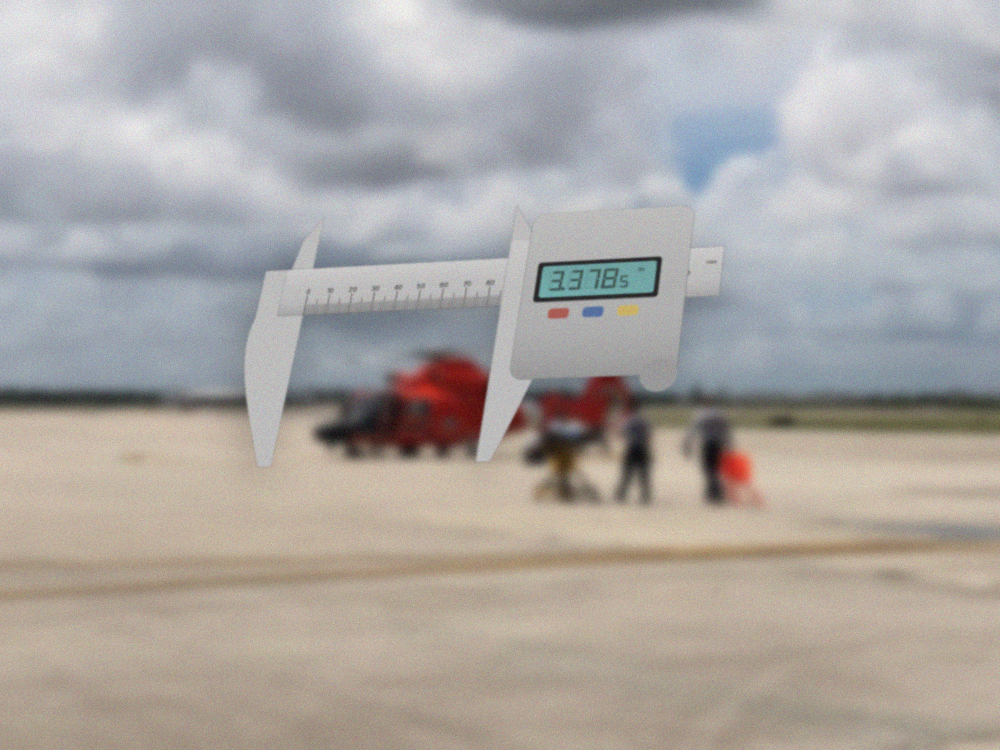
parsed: 3.3785 in
